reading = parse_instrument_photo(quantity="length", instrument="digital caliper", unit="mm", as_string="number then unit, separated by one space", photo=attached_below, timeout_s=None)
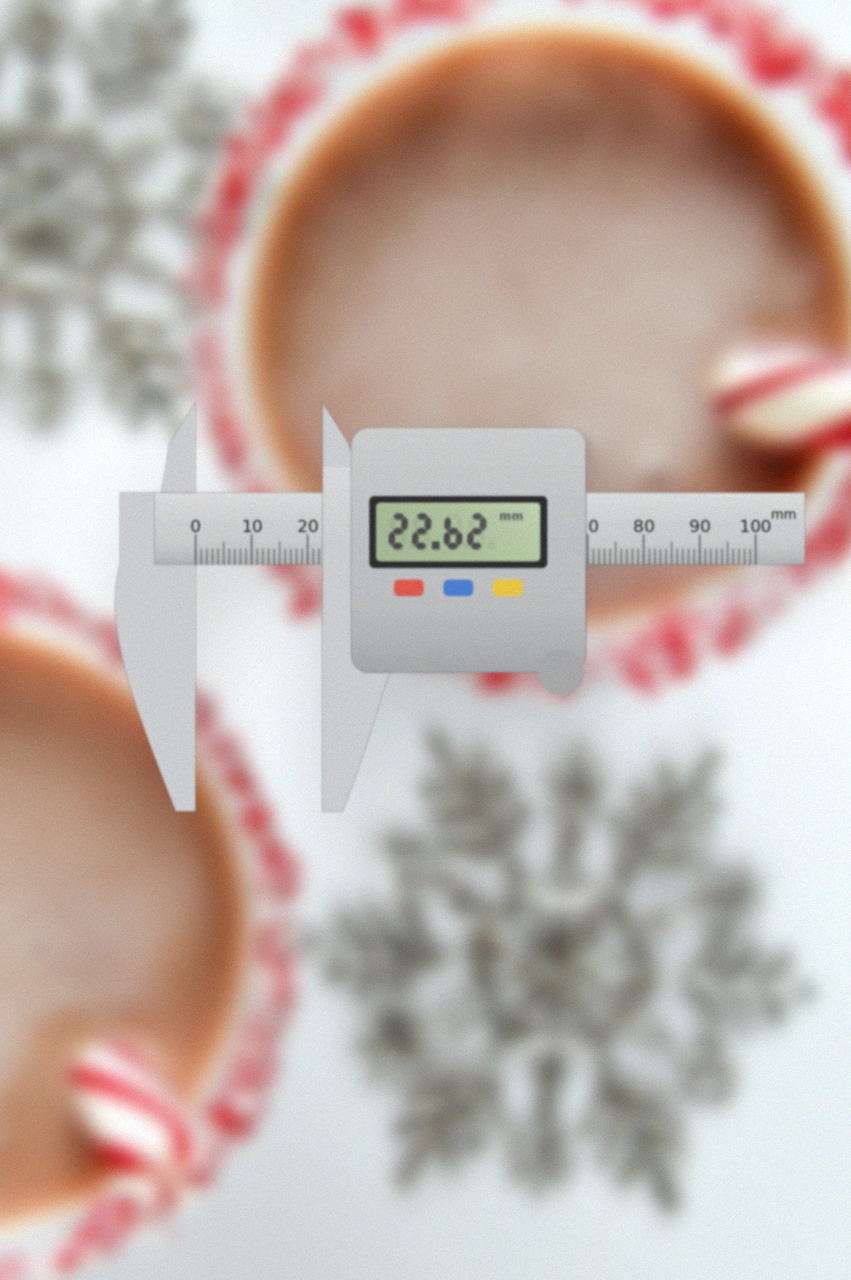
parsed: 22.62 mm
